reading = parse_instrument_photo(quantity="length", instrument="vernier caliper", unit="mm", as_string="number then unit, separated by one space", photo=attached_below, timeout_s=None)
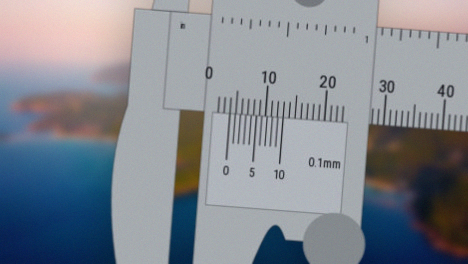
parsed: 4.0 mm
